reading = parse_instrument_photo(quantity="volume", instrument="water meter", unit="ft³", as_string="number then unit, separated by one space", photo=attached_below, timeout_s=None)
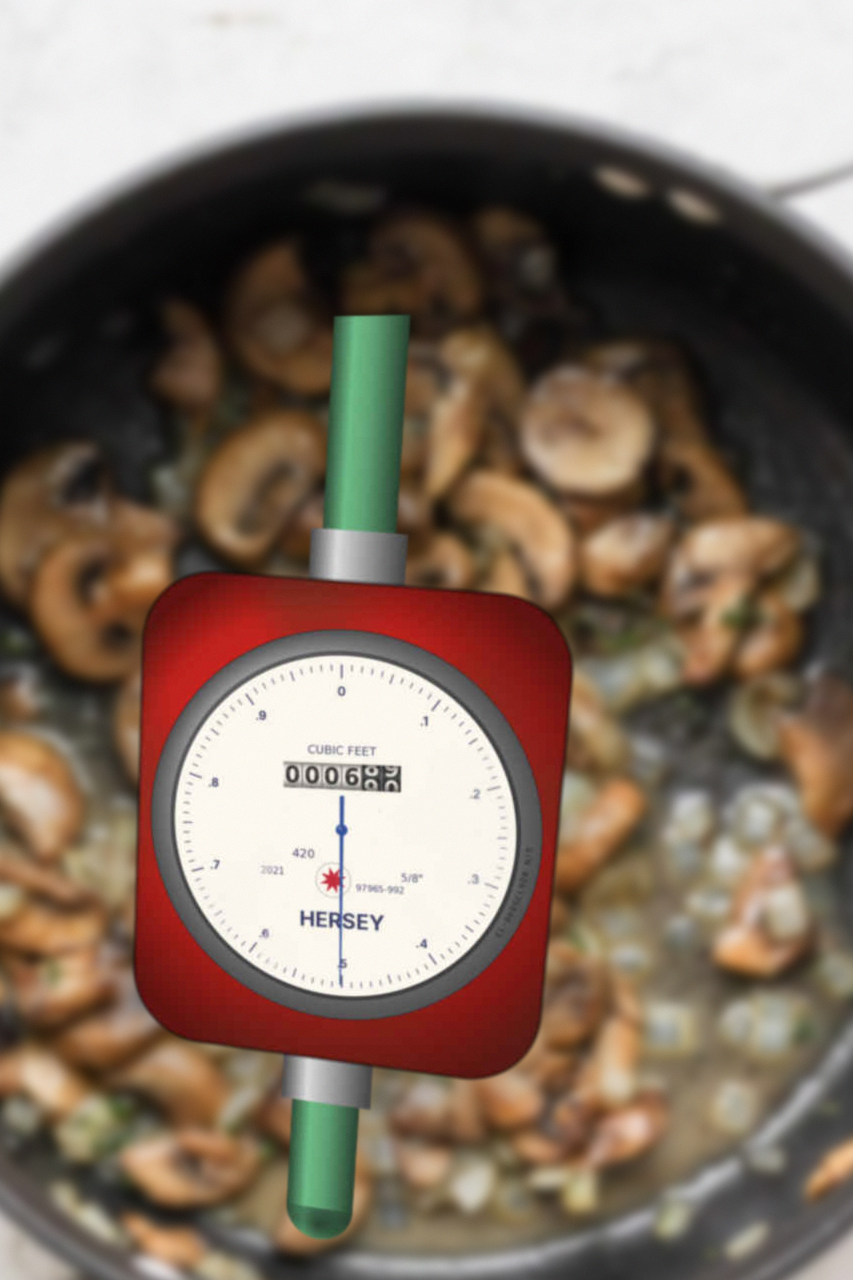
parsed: 689.50 ft³
